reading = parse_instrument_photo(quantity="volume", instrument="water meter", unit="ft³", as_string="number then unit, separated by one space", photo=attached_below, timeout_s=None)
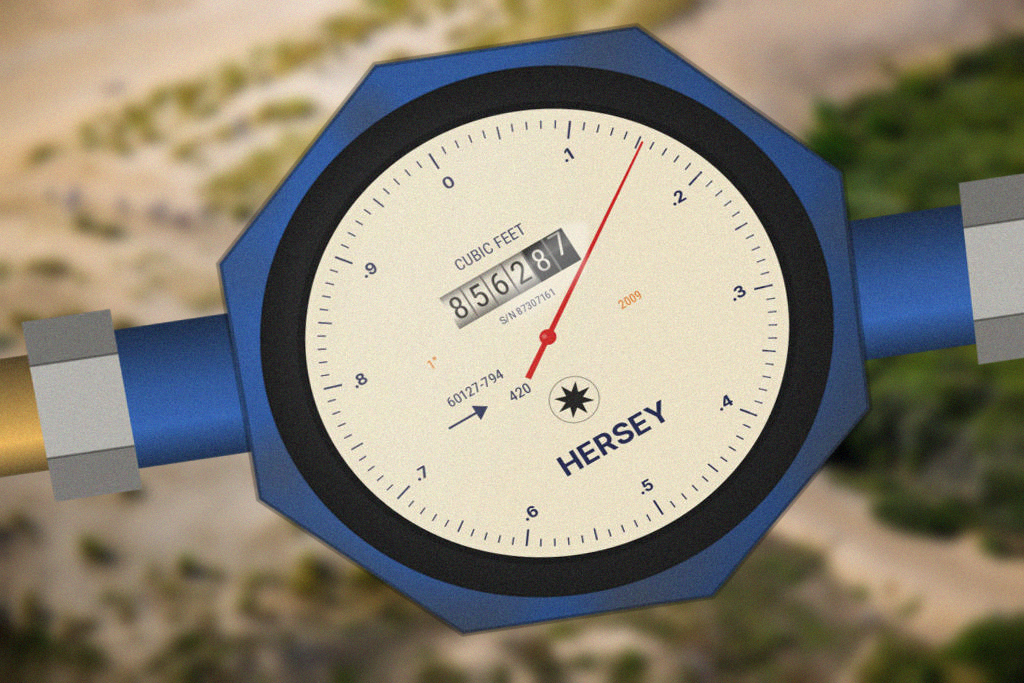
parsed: 856287.15 ft³
